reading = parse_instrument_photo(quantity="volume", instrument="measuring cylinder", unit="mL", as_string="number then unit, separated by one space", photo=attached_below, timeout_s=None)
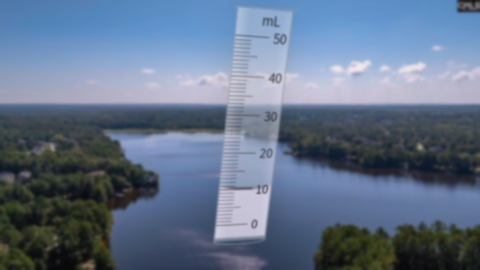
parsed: 10 mL
